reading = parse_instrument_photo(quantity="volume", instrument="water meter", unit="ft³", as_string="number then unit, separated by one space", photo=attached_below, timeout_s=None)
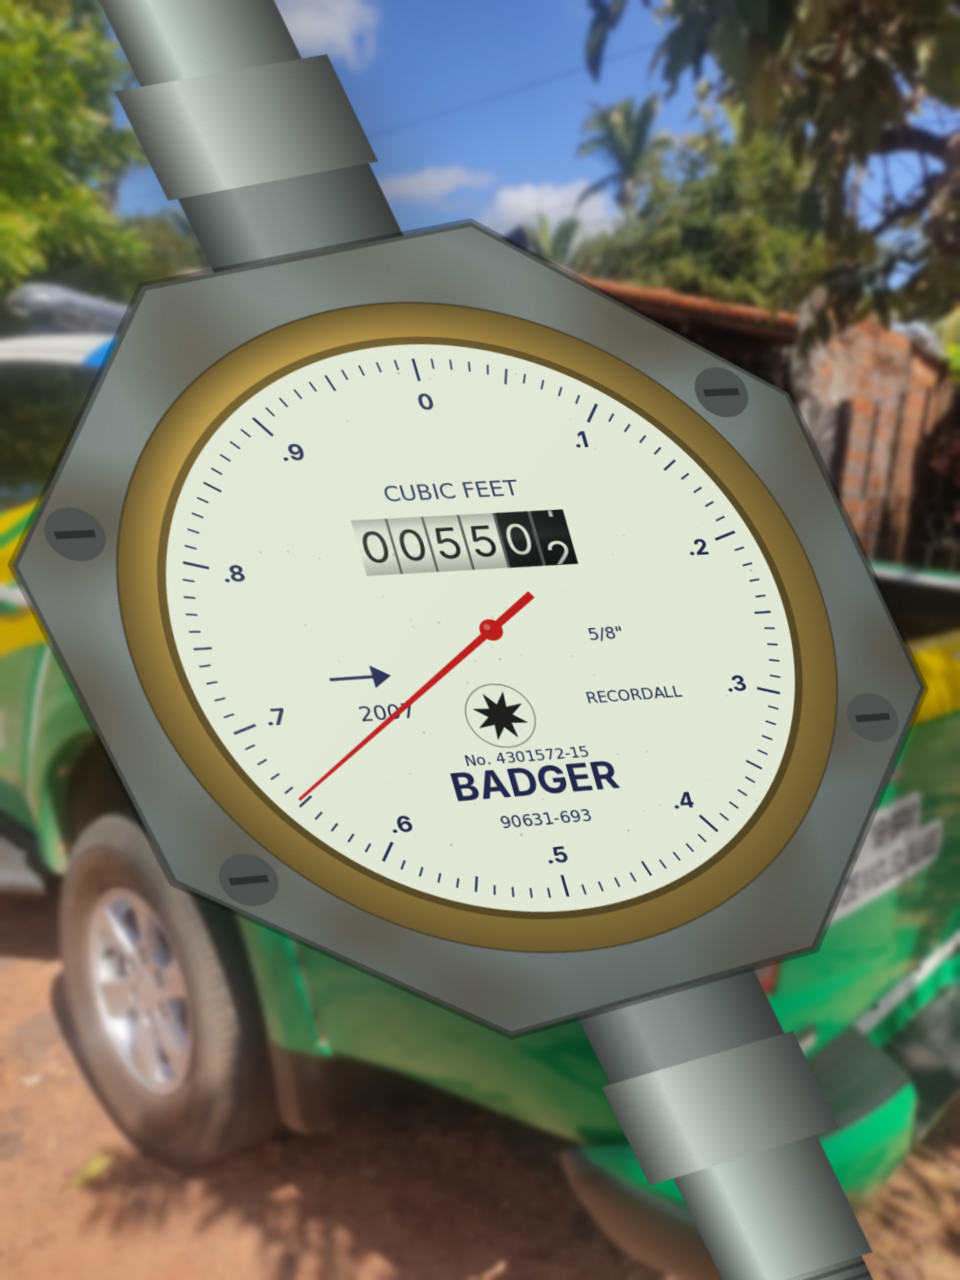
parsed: 5501.65 ft³
